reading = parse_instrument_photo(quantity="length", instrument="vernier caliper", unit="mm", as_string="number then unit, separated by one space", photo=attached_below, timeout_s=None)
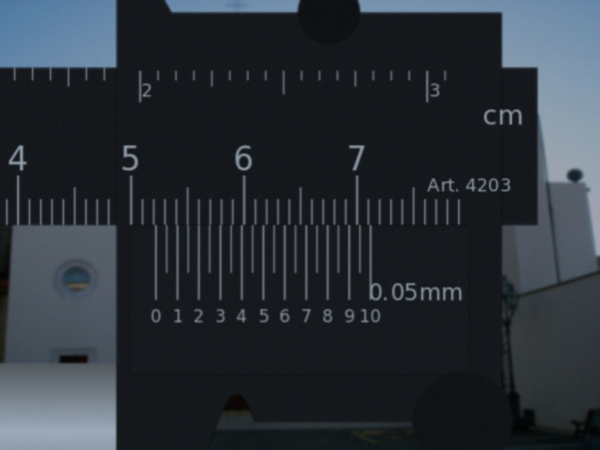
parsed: 52.2 mm
